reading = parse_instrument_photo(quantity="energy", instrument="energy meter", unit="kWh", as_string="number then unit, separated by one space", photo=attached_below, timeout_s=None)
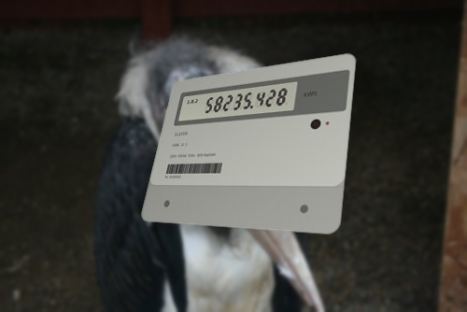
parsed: 58235.428 kWh
